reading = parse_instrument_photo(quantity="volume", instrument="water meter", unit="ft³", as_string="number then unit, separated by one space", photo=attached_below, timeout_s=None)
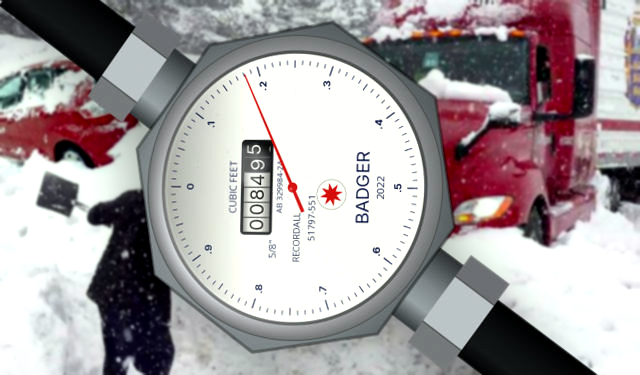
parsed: 8495.18 ft³
